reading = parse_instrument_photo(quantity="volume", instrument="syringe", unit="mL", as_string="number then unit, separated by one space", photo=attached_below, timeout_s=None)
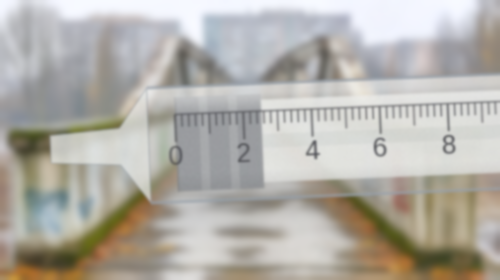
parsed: 0 mL
